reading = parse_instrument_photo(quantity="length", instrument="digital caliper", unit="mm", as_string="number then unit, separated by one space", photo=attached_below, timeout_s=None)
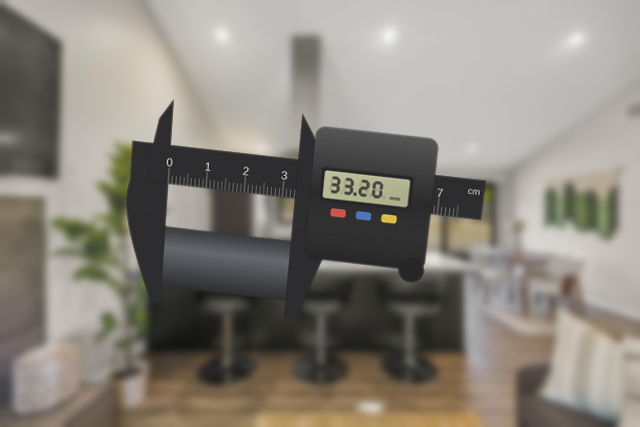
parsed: 33.20 mm
